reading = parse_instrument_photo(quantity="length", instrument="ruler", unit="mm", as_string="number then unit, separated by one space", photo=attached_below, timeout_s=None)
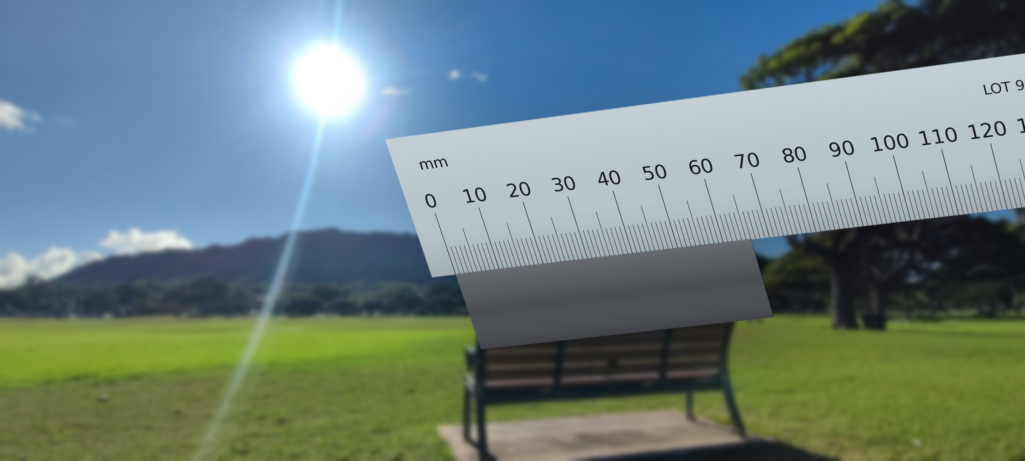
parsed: 66 mm
